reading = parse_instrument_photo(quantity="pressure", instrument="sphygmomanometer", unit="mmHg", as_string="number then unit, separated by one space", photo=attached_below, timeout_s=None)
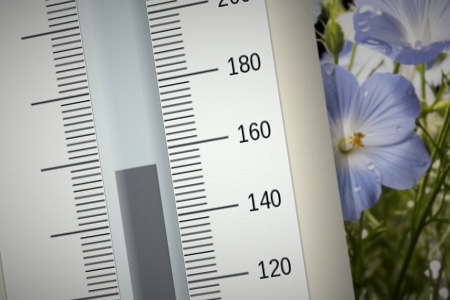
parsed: 156 mmHg
